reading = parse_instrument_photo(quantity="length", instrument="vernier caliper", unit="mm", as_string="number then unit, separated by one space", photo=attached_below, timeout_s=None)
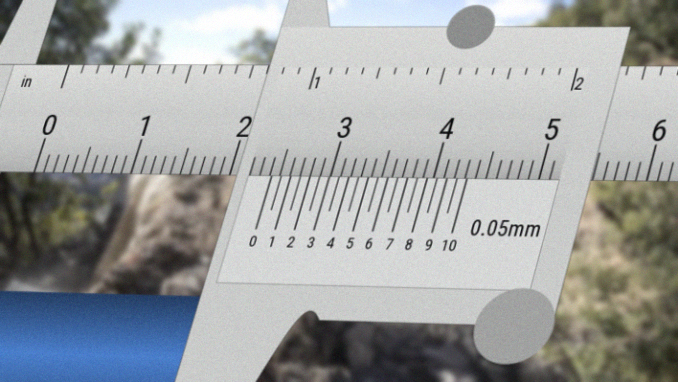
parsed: 24.2 mm
